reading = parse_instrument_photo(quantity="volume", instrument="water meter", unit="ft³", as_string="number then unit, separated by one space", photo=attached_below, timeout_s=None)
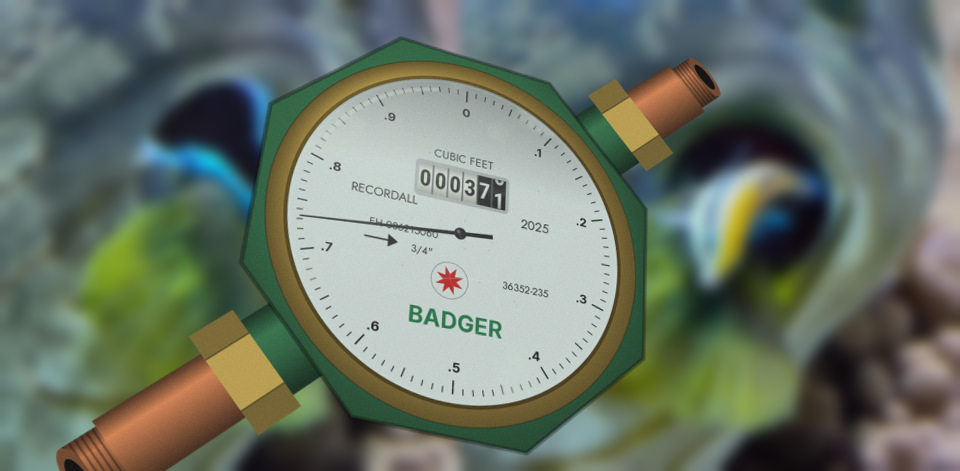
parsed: 370.73 ft³
